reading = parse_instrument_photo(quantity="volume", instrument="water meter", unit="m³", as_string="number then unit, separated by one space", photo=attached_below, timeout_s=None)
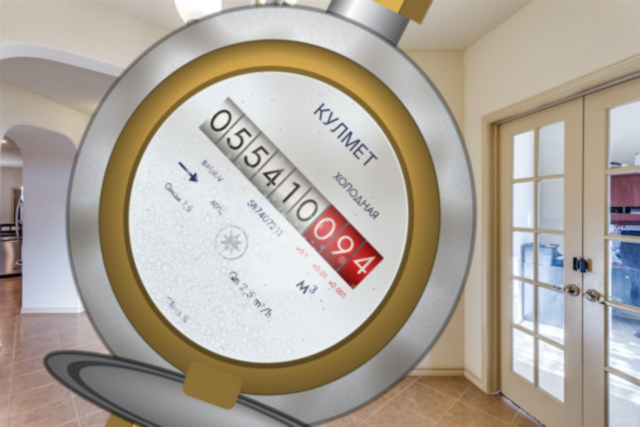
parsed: 55410.094 m³
